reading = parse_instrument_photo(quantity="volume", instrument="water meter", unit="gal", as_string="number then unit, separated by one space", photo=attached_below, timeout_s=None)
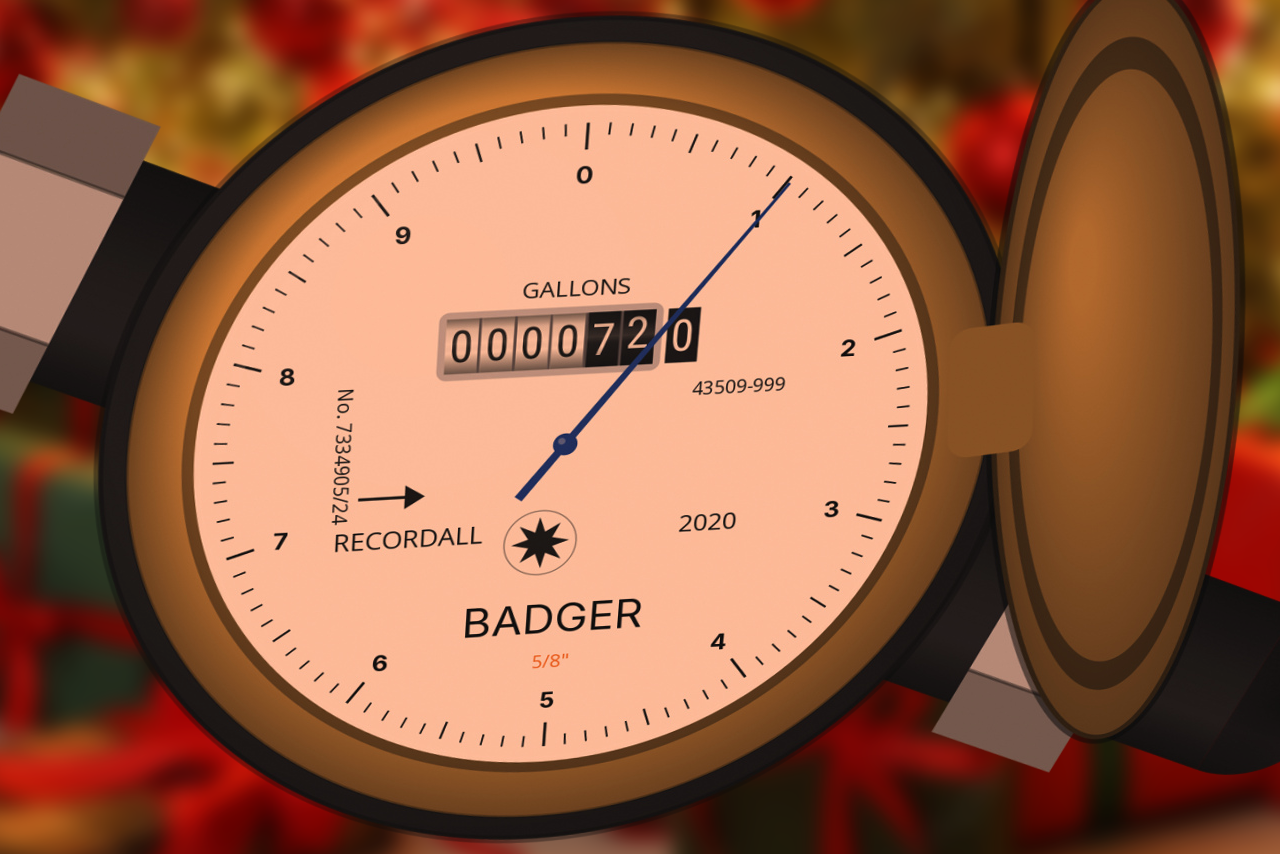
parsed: 721.0 gal
